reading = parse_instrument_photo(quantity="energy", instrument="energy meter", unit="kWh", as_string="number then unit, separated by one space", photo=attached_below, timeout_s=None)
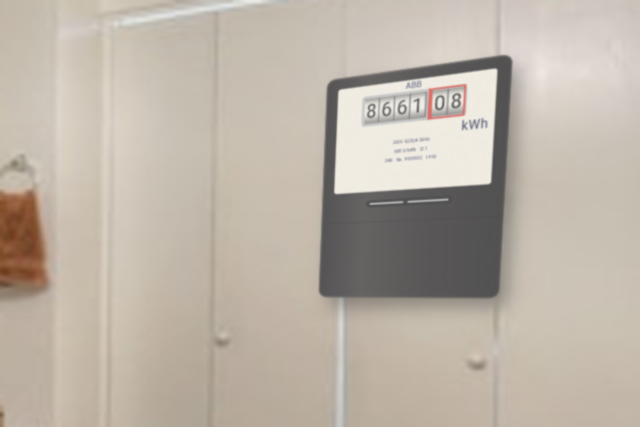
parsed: 8661.08 kWh
